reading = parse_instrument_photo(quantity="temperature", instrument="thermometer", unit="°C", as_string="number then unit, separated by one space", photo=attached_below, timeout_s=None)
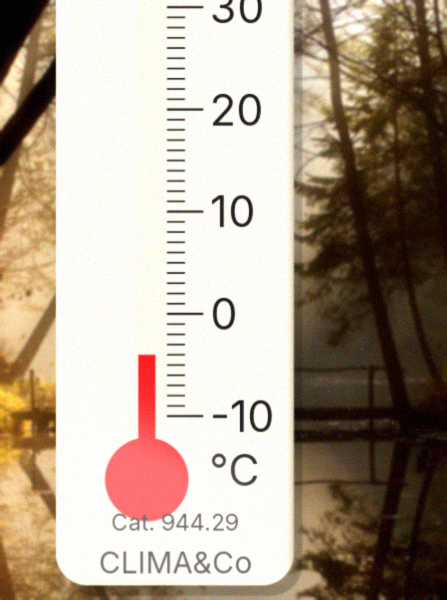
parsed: -4 °C
